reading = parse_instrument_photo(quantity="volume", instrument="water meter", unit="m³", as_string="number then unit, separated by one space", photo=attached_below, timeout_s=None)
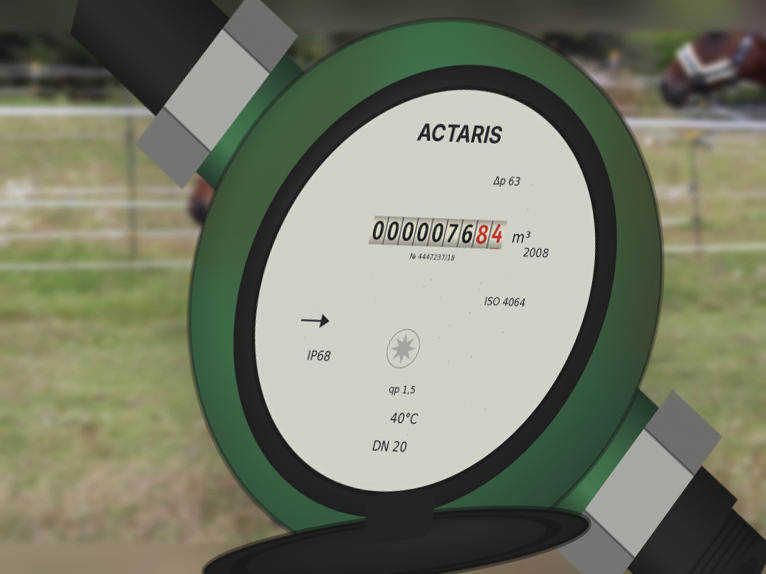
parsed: 76.84 m³
